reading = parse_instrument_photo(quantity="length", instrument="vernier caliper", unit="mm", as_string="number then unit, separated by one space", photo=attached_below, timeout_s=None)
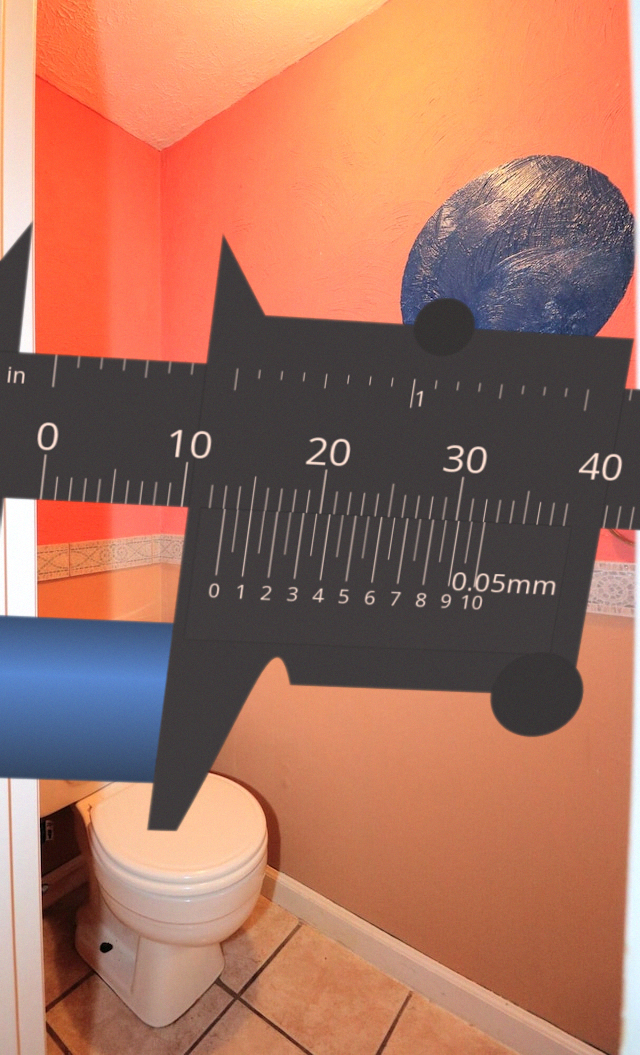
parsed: 13.1 mm
